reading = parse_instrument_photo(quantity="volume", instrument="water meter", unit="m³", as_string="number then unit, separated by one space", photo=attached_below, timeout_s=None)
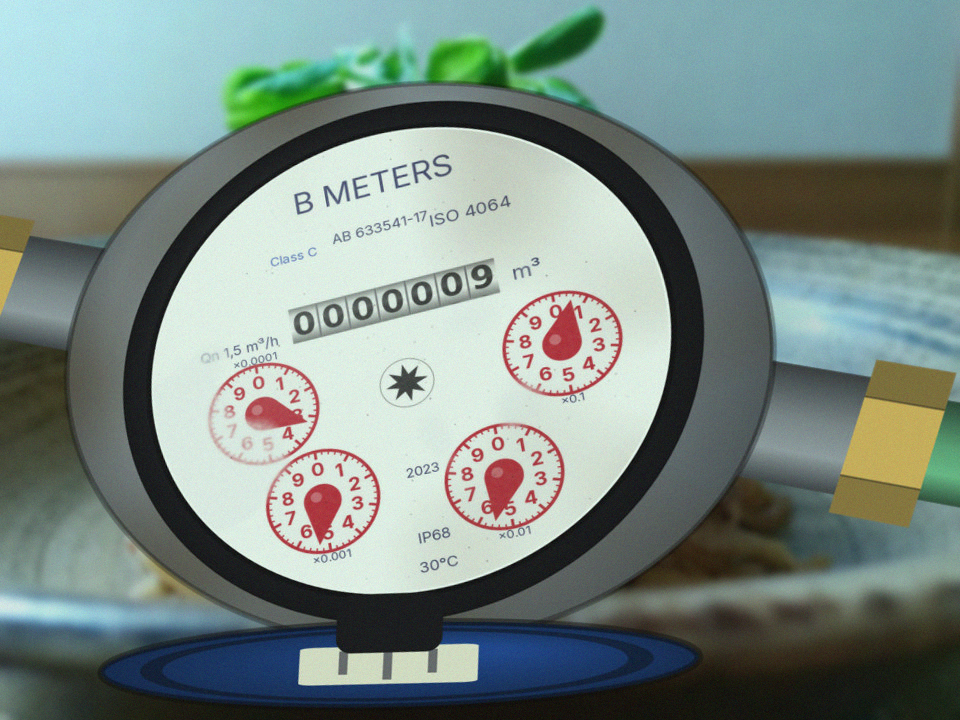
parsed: 9.0553 m³
